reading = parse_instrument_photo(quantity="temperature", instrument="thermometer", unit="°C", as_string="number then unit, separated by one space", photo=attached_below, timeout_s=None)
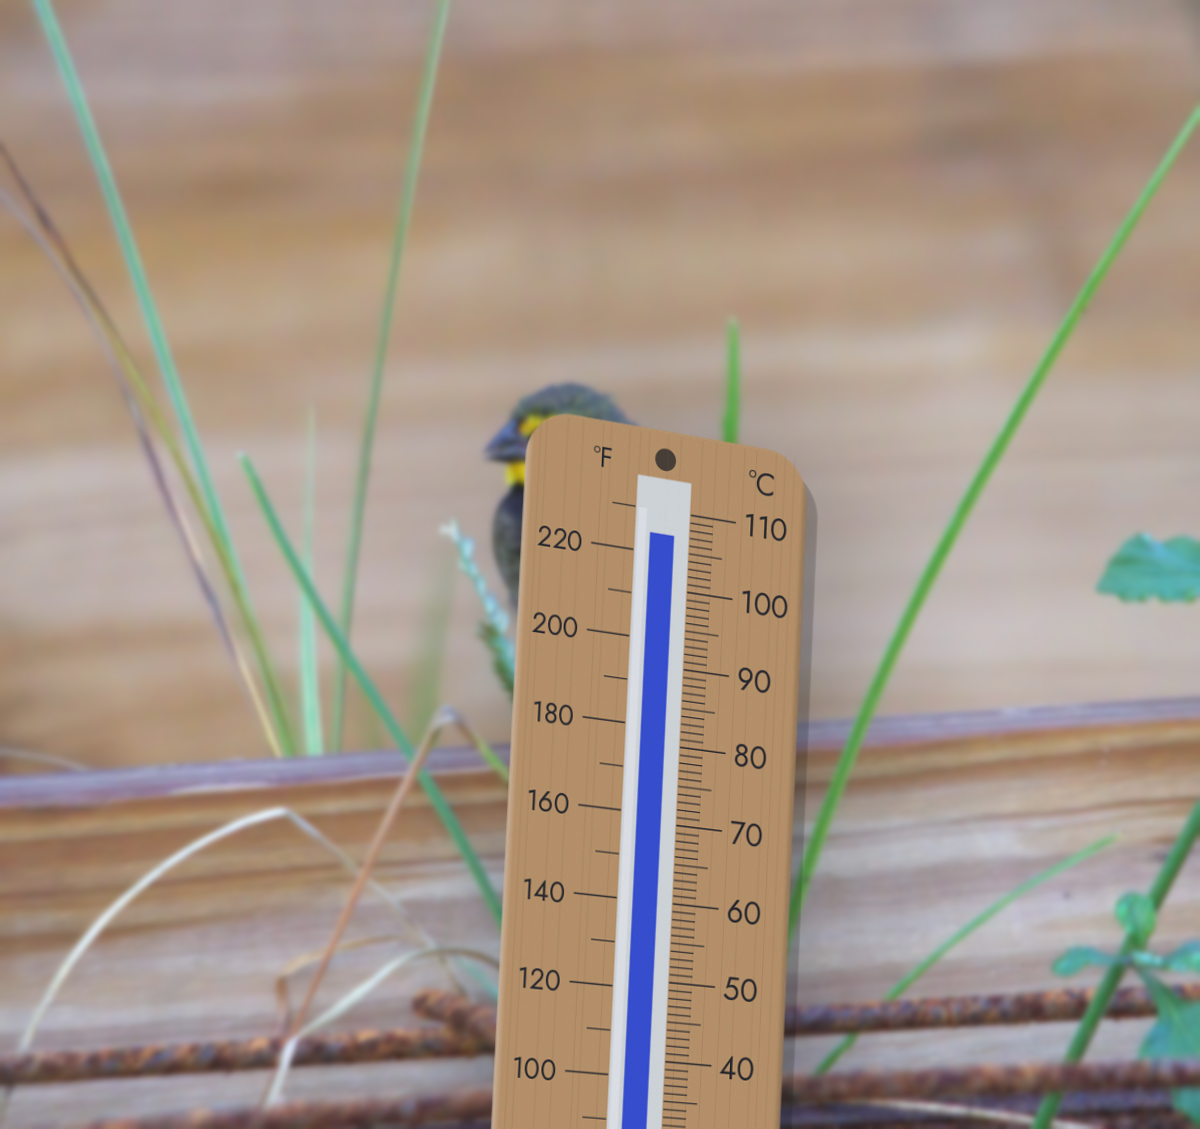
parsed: 107 °C
